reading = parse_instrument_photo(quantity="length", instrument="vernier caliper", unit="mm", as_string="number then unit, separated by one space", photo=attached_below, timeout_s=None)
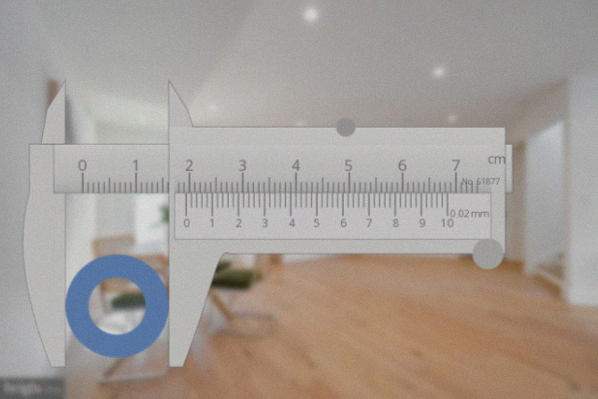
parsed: 19.4 mm
